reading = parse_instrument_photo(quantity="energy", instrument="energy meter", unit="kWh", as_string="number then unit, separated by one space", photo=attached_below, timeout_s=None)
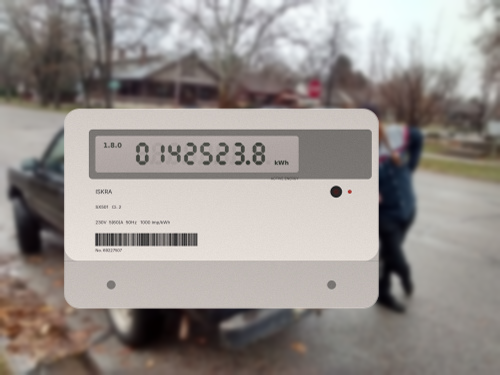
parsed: 142523.8 kWh
